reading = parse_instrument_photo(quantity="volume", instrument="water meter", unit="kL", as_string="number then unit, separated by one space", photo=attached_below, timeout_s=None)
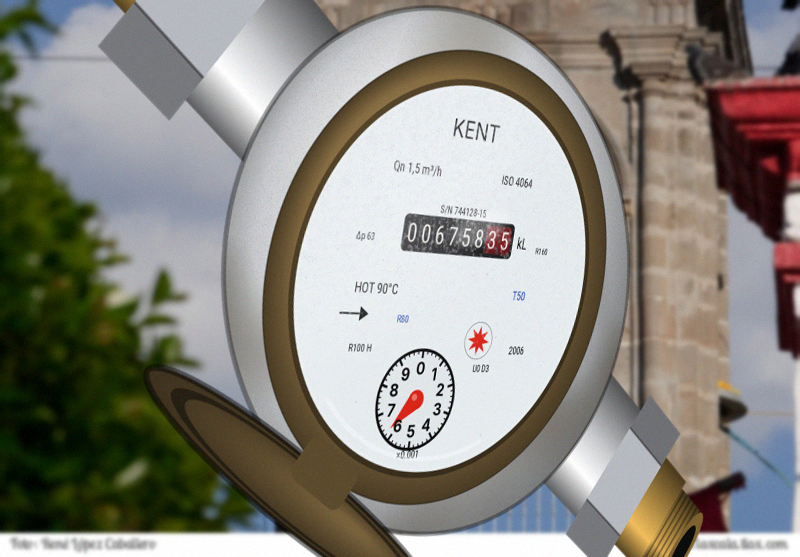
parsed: 6758.356 kL
